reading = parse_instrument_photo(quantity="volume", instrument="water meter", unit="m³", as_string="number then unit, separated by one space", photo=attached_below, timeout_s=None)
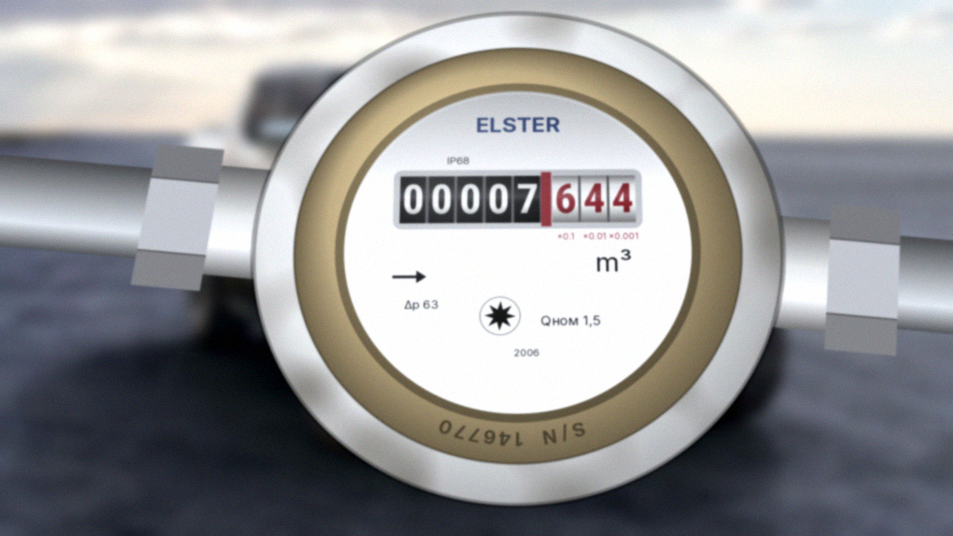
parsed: 7.644 m³
